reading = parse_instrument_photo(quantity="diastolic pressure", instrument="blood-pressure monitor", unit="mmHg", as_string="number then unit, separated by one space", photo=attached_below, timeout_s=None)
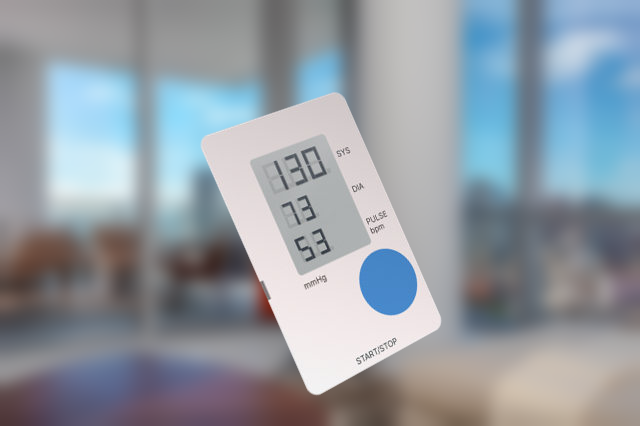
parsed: 73 mmHg
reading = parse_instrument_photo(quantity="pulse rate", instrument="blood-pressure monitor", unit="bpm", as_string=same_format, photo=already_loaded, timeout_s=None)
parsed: 53 bpm
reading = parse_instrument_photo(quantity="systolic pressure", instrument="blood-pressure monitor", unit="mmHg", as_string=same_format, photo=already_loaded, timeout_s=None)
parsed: 130 mmHg
